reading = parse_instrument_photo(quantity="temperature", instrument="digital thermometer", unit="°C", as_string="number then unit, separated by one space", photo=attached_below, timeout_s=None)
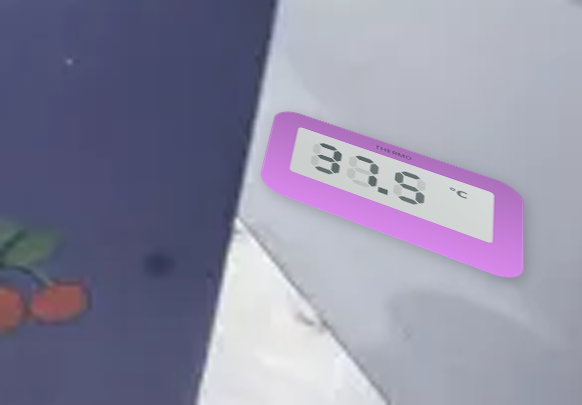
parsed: 37.5 °C
